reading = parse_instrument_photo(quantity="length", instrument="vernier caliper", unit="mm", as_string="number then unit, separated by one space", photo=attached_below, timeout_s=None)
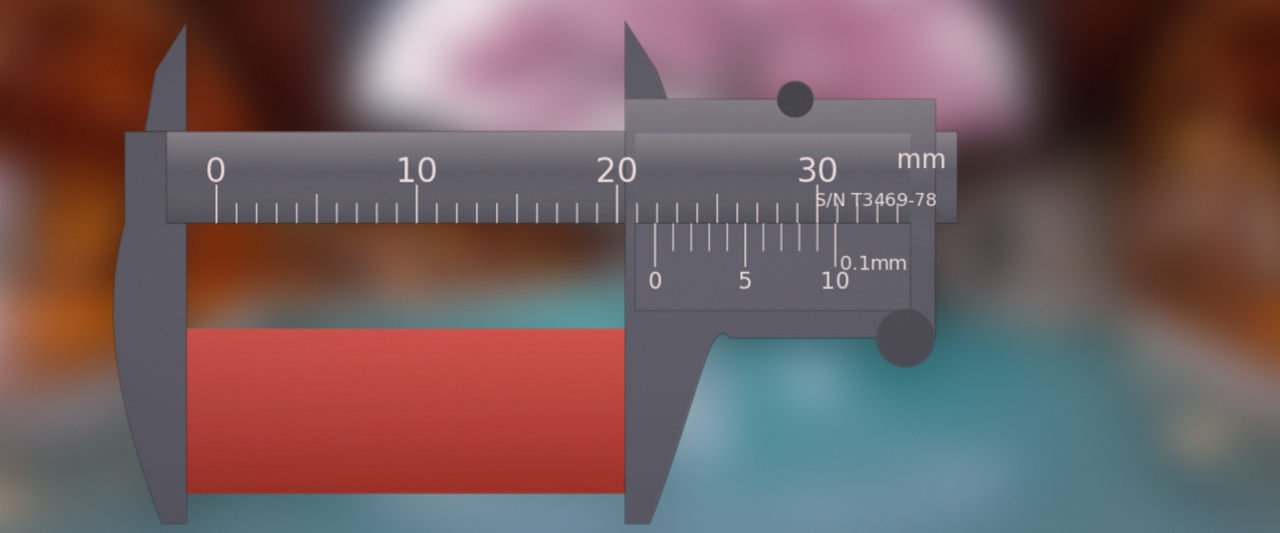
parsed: 21.9 mm
